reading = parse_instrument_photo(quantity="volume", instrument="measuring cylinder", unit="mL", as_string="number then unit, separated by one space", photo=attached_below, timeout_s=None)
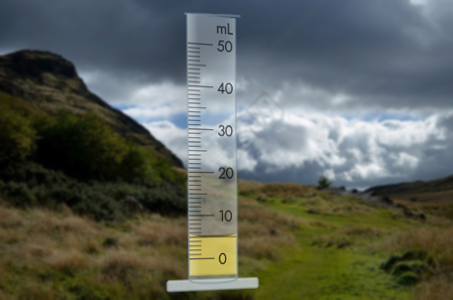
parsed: 5 mL
